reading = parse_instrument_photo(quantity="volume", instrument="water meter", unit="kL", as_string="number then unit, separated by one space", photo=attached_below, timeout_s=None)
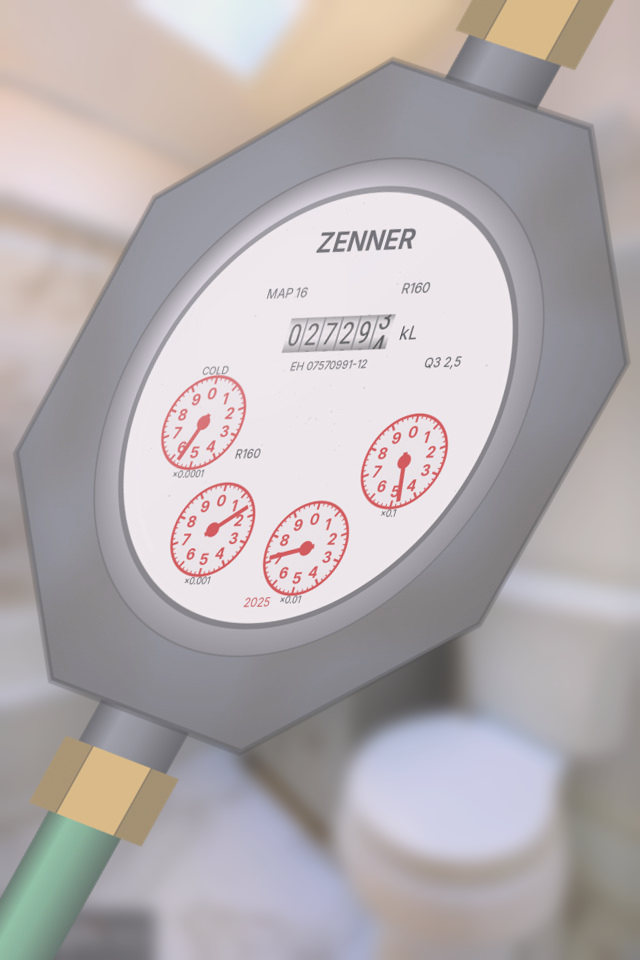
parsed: 27293.4715 kL
